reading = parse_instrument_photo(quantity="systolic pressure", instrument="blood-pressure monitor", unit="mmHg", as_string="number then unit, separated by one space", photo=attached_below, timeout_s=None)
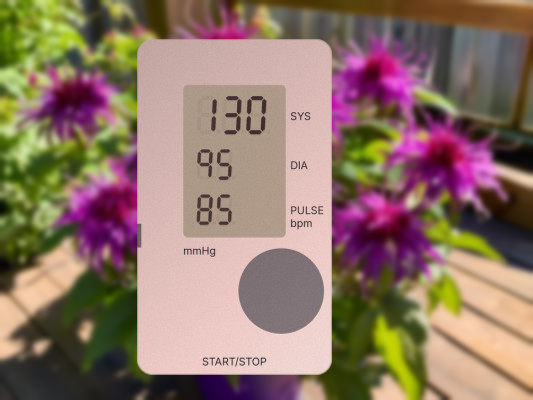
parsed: 130 mmHg
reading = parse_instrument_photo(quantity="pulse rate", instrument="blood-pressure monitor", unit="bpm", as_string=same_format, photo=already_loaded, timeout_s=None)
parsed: 85 bpm
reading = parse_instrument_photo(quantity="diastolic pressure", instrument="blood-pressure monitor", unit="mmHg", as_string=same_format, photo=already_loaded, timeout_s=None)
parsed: 95 mmHg
